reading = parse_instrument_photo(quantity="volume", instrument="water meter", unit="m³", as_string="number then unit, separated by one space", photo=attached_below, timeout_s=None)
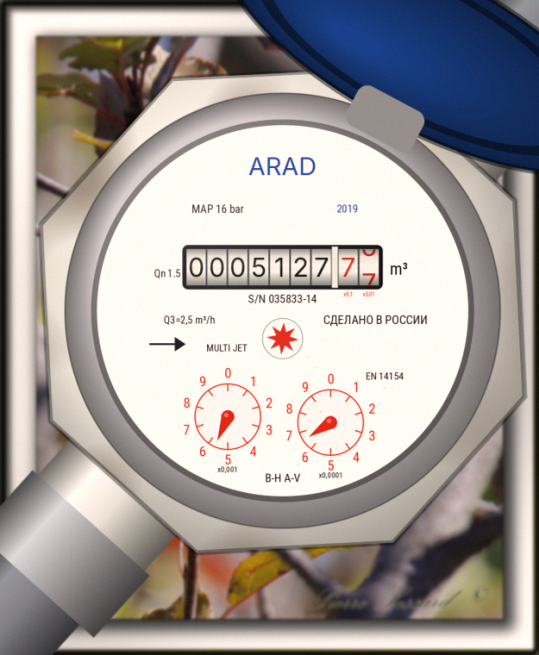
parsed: 5127.7656 m³
